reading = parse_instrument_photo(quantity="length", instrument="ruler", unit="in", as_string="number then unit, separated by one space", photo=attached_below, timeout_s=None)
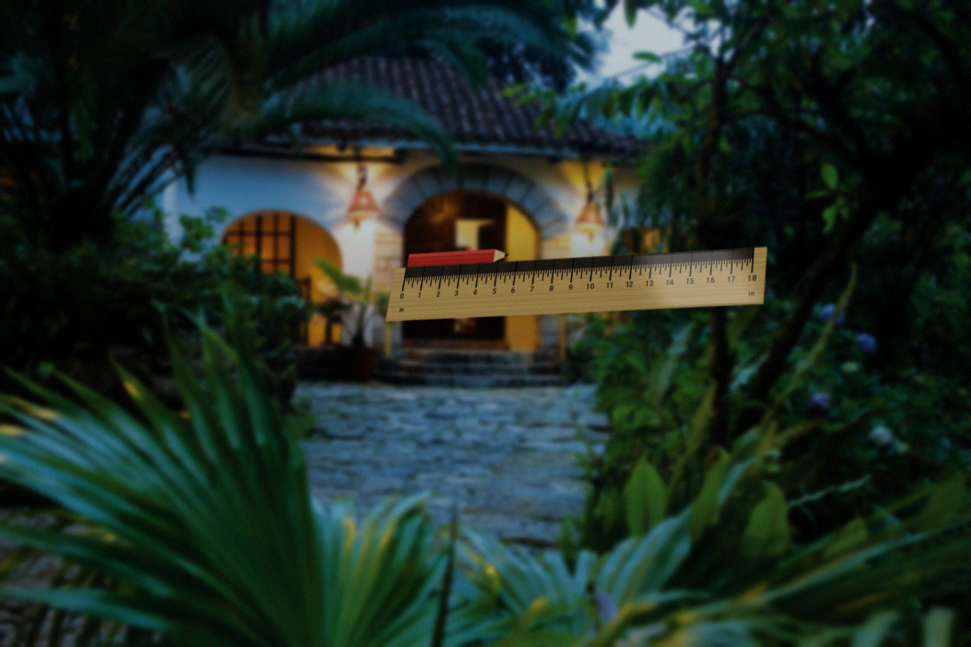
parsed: 5.5 in
